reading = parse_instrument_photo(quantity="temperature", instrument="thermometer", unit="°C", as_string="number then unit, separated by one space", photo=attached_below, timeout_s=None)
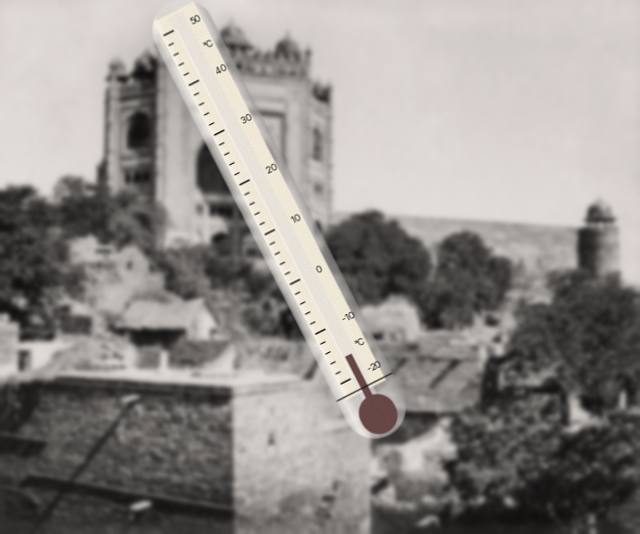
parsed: -16 °C
